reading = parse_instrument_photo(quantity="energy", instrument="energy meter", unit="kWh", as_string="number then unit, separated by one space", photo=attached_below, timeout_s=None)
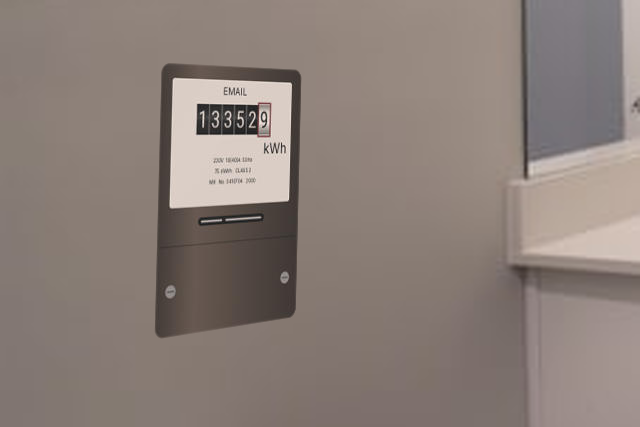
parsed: 13352.9 kWh
